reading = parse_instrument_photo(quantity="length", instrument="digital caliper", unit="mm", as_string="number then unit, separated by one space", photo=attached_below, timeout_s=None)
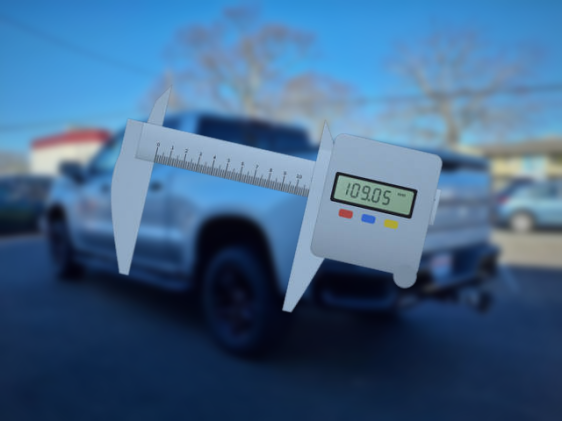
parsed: 109.05 mm
